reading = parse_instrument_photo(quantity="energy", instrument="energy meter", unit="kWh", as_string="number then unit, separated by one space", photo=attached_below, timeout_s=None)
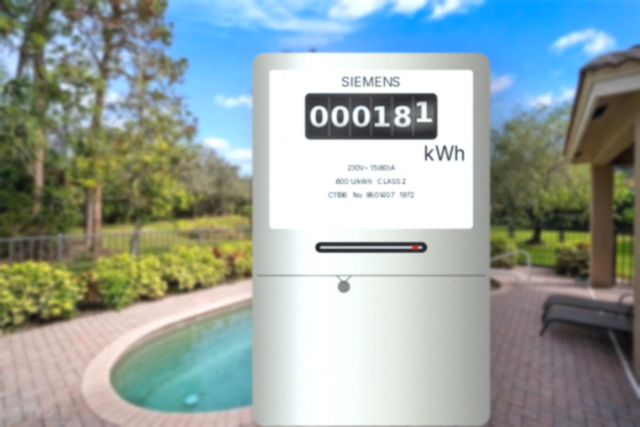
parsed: 181 kWh
